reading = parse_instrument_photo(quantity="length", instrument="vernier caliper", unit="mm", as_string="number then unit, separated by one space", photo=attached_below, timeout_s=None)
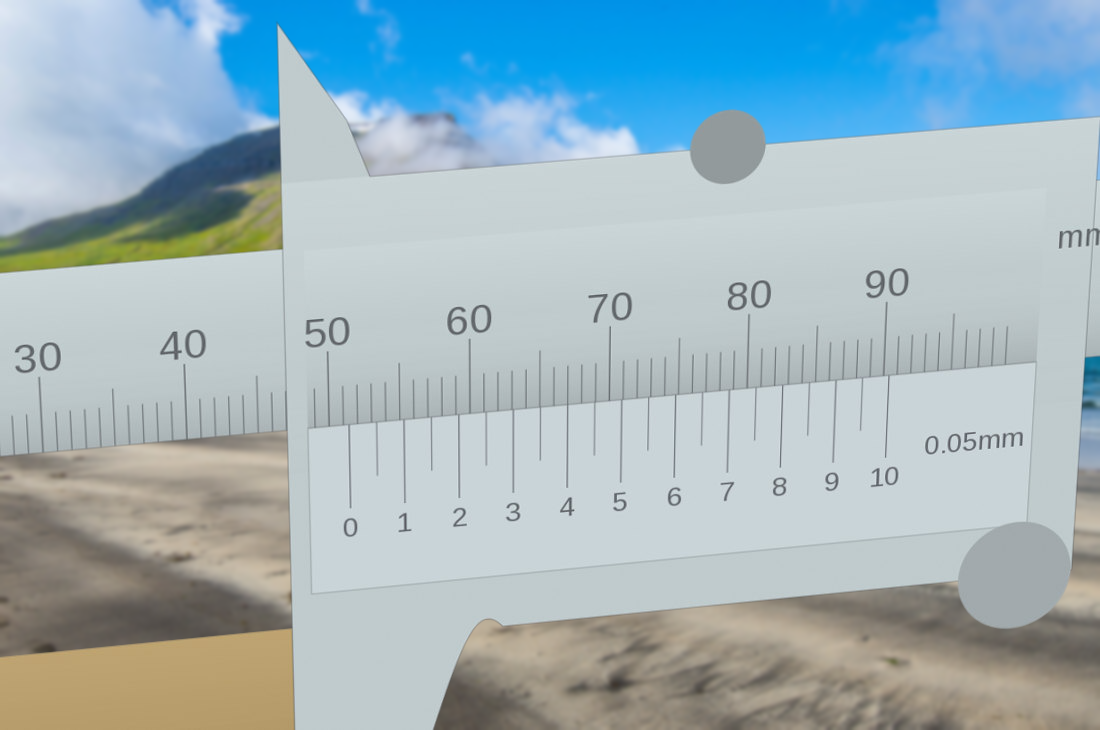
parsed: 51.4 mm
